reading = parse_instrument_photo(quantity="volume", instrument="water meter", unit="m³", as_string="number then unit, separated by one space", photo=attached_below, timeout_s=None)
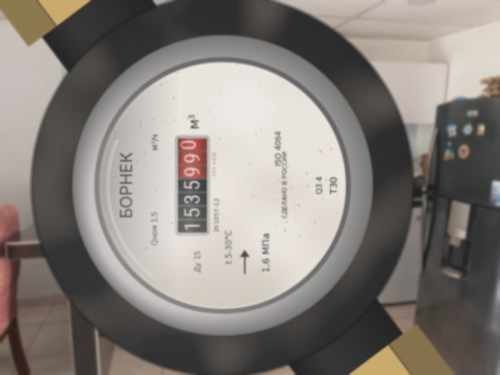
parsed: 1535.990 m³
